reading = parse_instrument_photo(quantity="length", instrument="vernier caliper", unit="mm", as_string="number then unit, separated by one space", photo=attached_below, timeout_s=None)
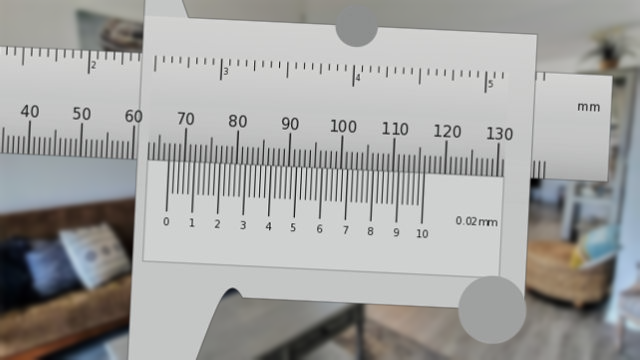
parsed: 67.0 mm
